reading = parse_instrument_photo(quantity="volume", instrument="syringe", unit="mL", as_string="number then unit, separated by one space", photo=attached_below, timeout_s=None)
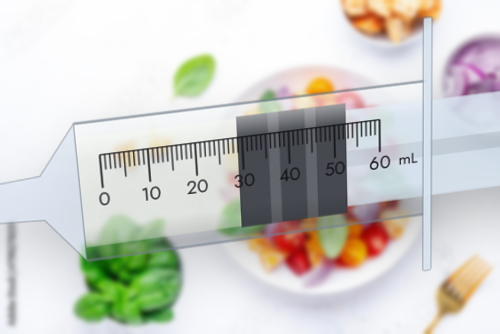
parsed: 29 mL
